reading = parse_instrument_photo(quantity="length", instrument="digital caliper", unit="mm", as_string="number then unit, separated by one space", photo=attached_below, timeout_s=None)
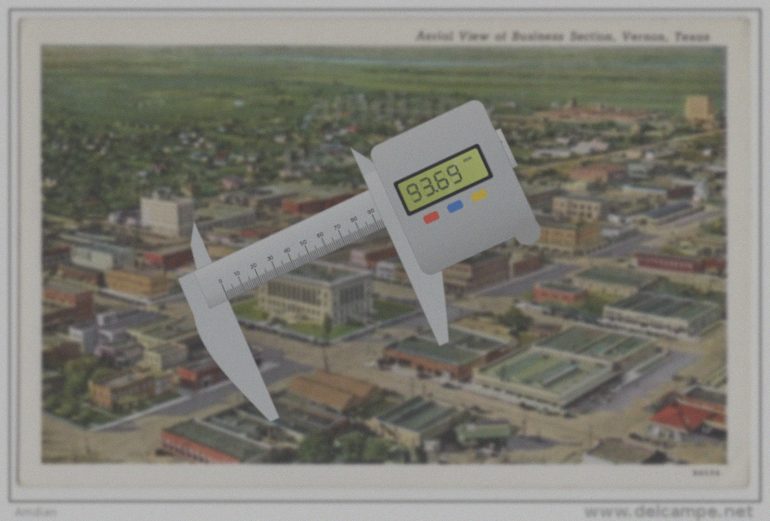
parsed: 93.69 mm
